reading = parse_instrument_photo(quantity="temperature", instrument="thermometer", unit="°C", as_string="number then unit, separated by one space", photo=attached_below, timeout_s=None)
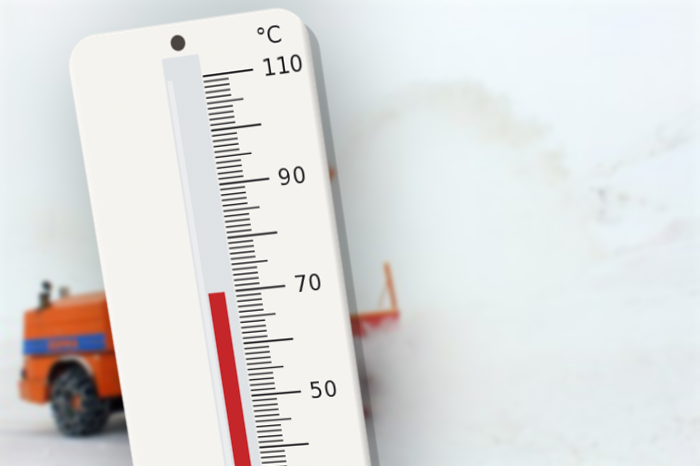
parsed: 70 °C
